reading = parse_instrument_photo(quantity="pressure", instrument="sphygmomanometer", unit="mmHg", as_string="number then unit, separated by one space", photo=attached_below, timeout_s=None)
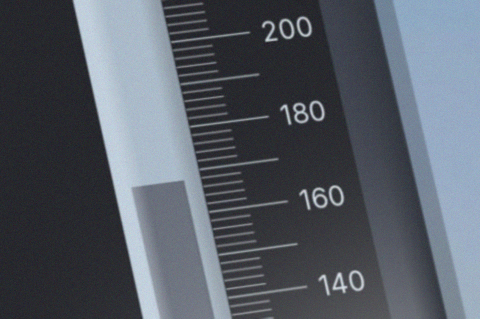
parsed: 168 mmHg
